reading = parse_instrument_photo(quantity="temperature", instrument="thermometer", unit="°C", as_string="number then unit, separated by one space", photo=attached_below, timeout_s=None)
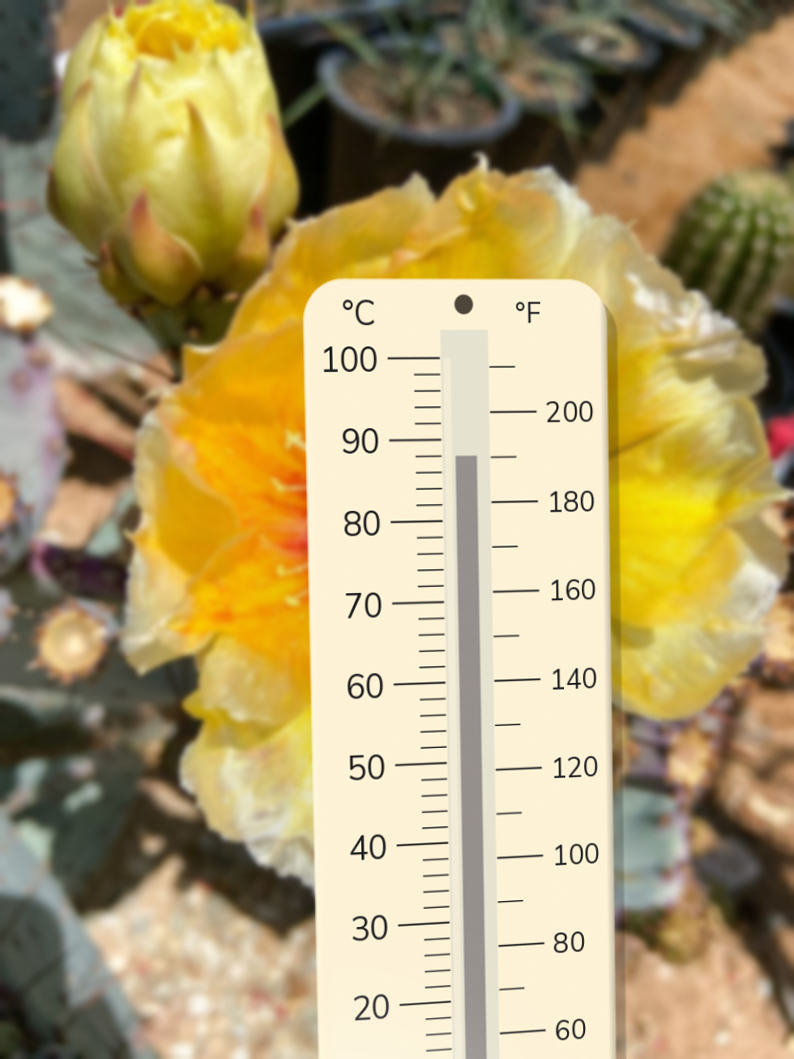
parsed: 88 °C
